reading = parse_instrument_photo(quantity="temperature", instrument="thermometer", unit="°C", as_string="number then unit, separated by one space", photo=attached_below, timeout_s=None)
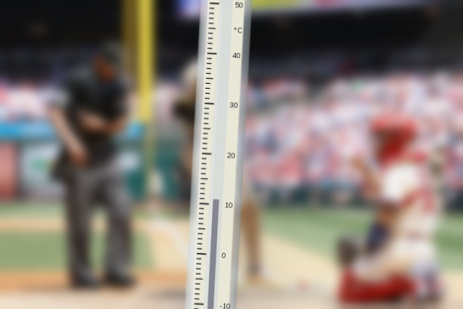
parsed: 11 °C
